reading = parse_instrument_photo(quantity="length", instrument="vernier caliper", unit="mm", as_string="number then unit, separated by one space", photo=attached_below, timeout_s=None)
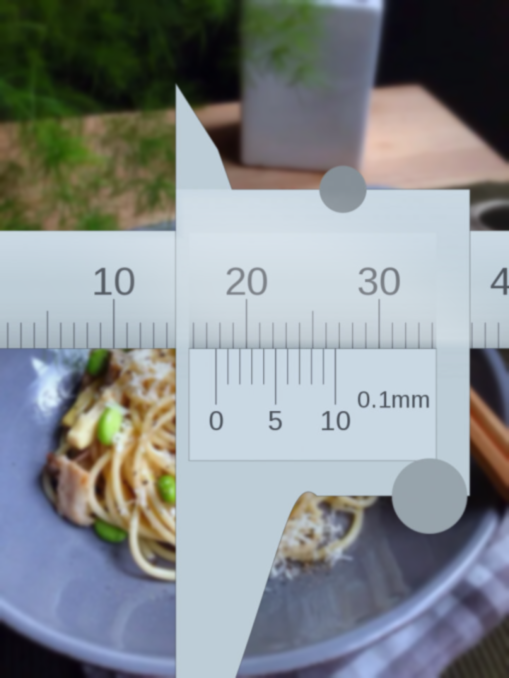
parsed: 17.7 mm
